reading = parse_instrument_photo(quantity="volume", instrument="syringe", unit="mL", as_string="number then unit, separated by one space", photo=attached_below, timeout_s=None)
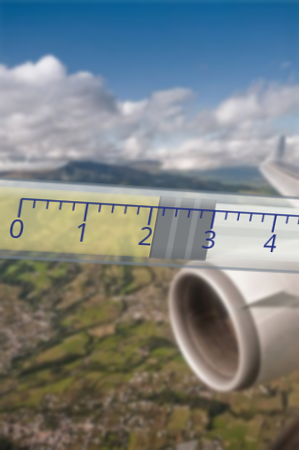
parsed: 2.1 mL
